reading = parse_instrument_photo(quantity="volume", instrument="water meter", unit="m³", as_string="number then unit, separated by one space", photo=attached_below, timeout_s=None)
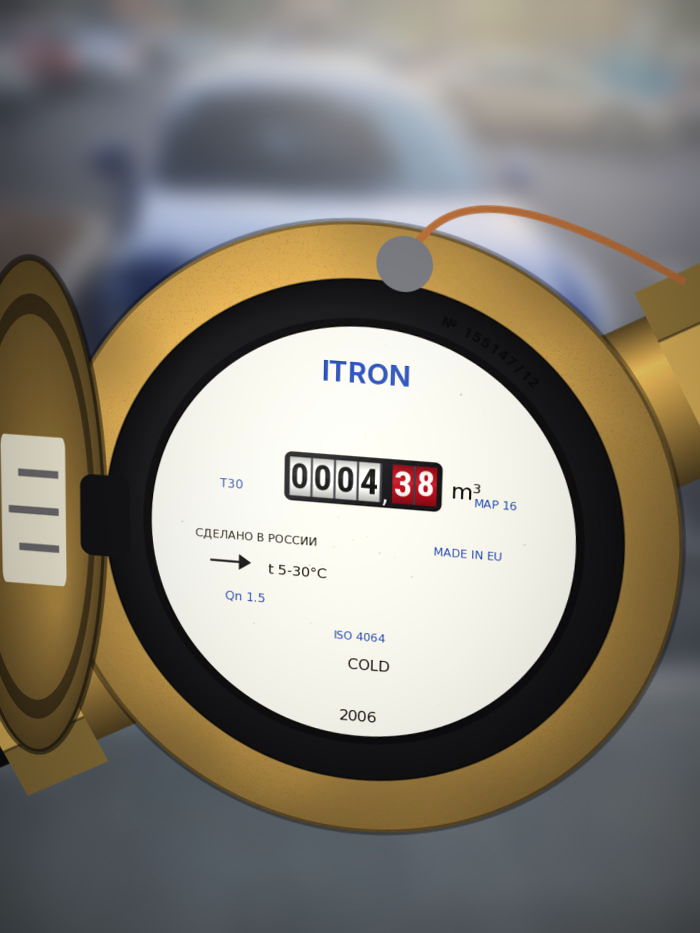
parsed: 4.38 m³
